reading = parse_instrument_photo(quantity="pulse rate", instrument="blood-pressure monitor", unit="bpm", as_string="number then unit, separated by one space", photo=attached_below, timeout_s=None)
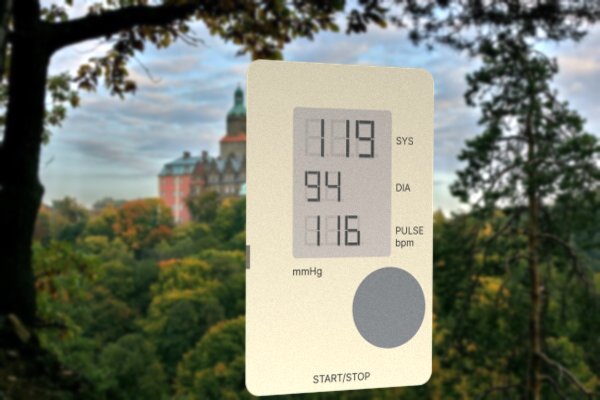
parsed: 116 bpm
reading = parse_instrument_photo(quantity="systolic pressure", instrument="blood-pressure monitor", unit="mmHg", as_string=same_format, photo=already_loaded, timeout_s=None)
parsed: 119 mmHg
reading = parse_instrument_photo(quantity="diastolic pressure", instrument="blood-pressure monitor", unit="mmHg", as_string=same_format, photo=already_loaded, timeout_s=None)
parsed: 94 mmHg
